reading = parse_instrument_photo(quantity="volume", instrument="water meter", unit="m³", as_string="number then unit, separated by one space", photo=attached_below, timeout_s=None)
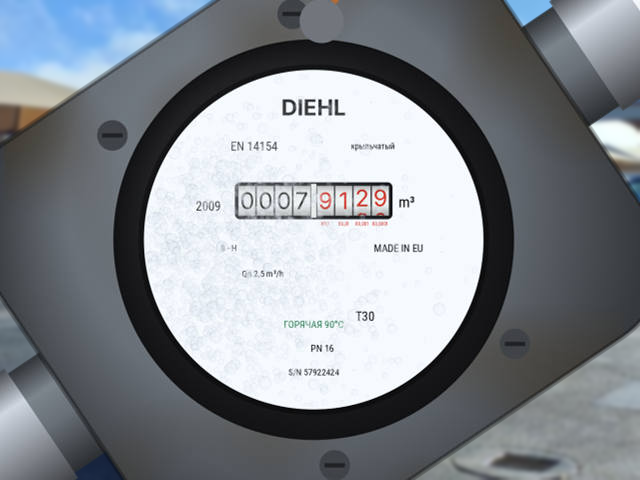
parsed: 7.9129 m³
